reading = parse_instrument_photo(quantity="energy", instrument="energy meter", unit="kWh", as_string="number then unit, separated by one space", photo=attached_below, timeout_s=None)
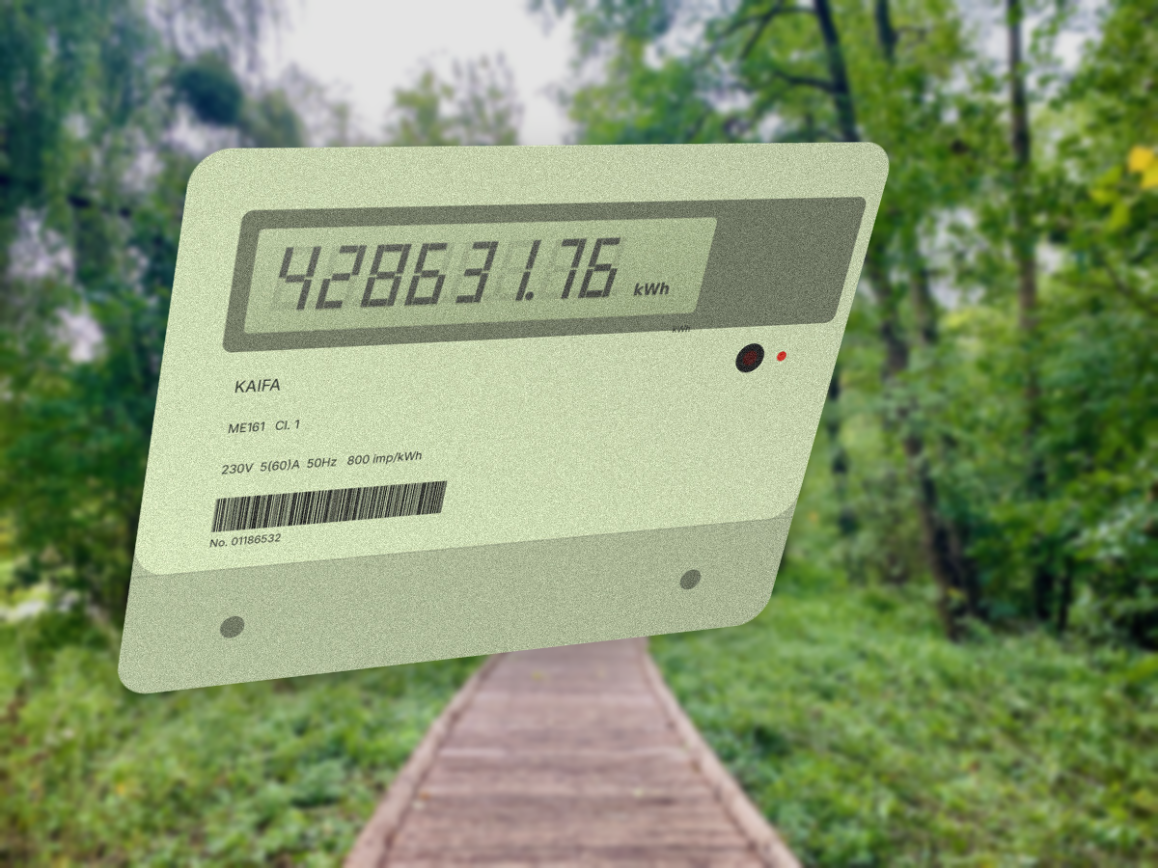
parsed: 428631.76 kWh
